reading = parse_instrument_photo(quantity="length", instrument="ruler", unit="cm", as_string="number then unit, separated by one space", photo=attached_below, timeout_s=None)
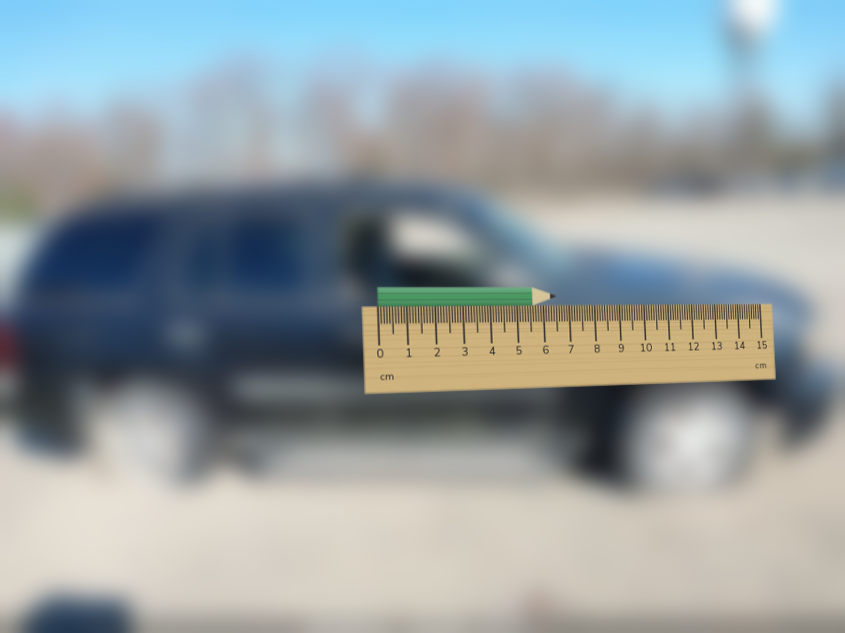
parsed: 6.5 cm
